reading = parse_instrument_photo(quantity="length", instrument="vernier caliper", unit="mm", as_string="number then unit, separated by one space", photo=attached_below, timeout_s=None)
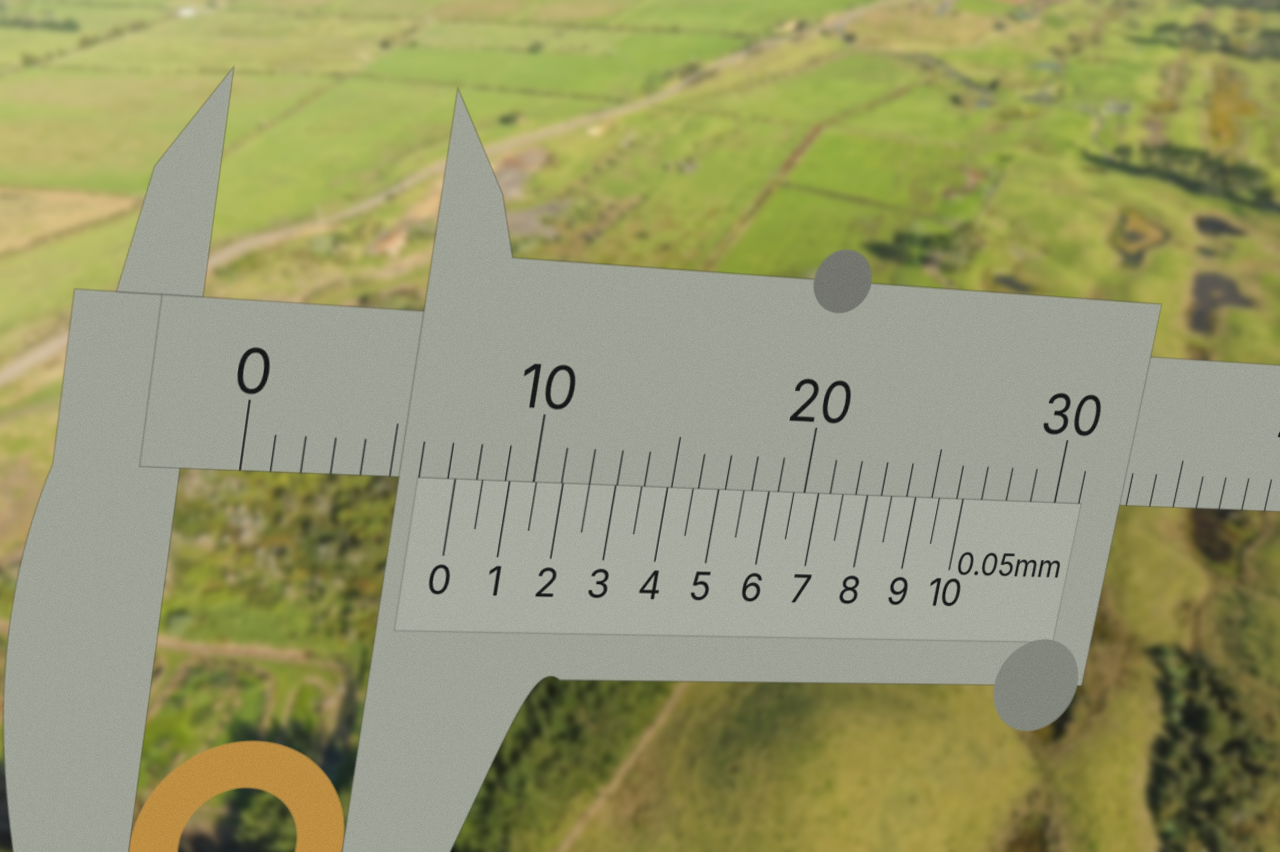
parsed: 7.25 mm
